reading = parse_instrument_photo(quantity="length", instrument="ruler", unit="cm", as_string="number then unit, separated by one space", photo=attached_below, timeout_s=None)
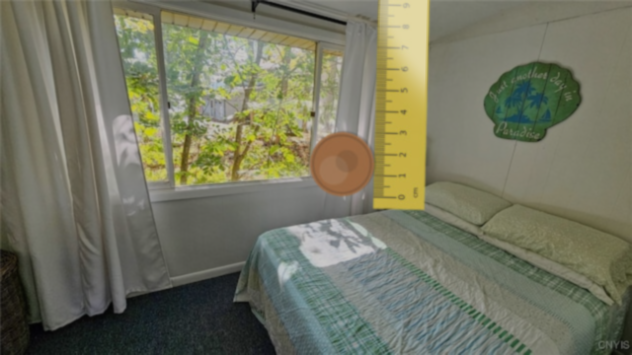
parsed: 3 cm
